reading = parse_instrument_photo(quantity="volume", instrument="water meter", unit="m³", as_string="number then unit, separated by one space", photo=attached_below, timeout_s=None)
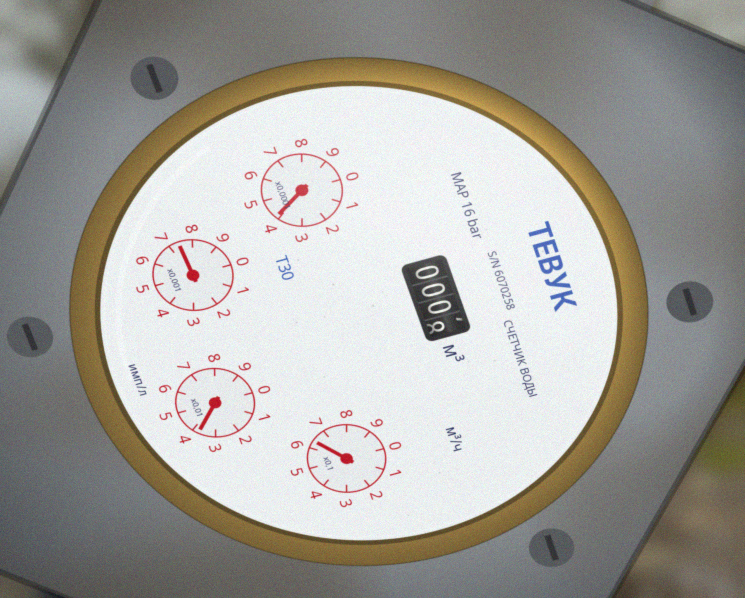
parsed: 7.6374 m³
